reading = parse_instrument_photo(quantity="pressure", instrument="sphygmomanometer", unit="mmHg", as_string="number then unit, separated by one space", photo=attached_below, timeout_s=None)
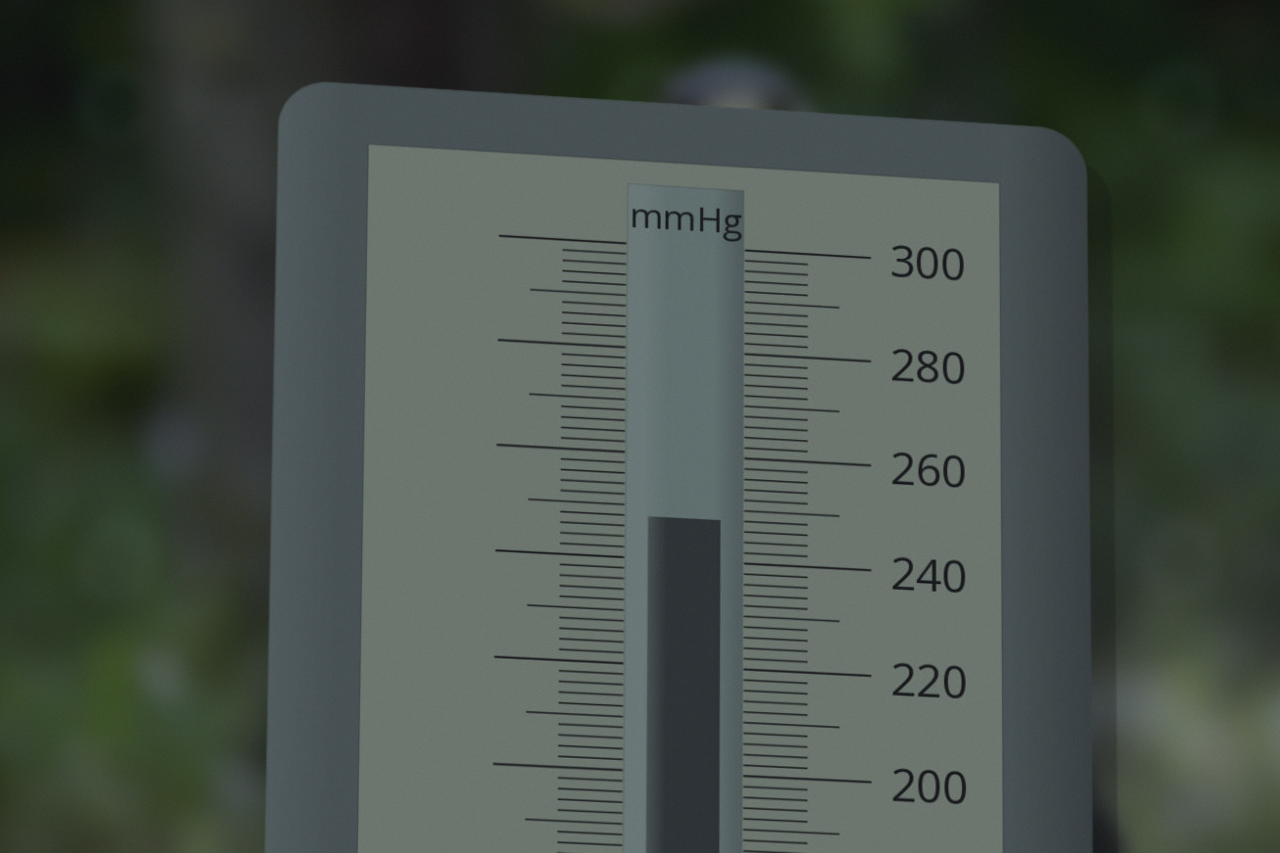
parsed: 248 mmHg
